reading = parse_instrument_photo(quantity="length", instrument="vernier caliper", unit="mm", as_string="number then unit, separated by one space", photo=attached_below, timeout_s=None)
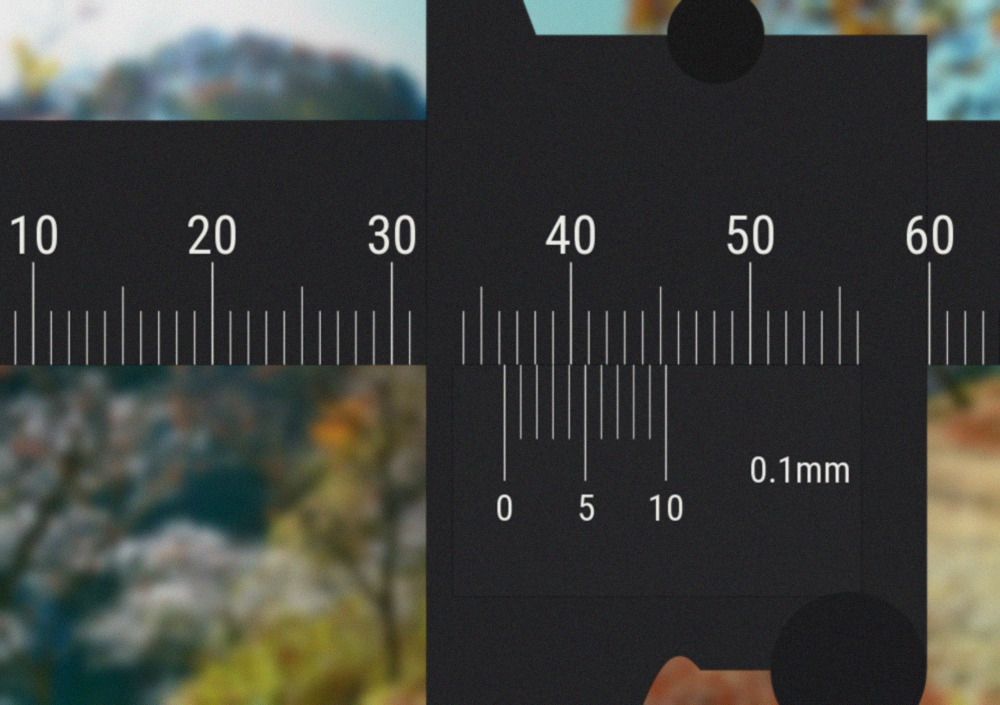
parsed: 36.3 mm
